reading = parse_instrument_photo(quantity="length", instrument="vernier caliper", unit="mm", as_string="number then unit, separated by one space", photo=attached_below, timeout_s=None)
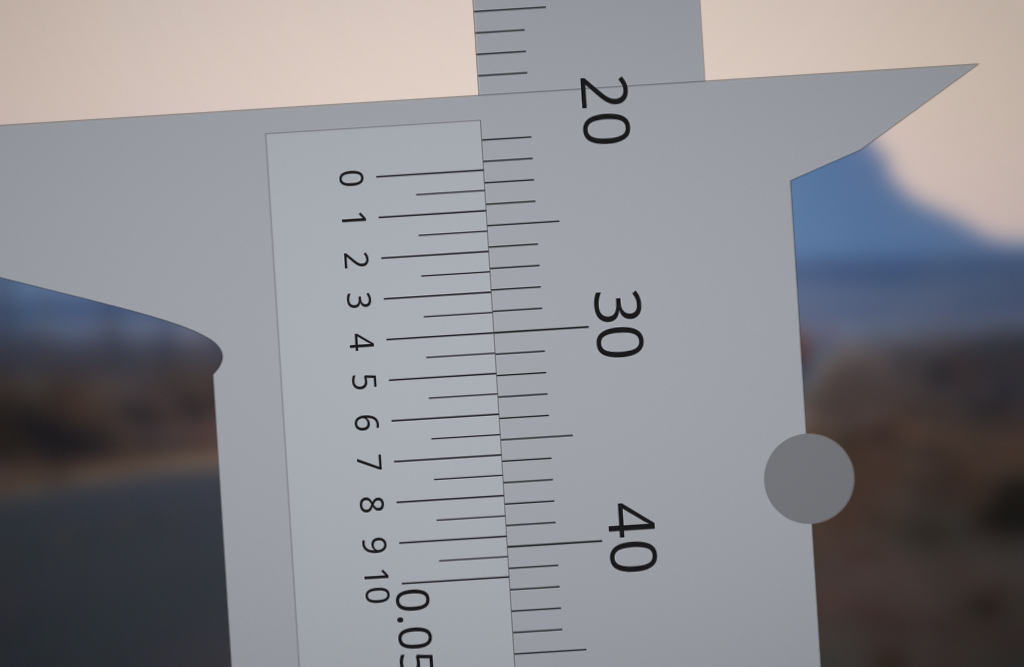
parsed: 22.4 mm
